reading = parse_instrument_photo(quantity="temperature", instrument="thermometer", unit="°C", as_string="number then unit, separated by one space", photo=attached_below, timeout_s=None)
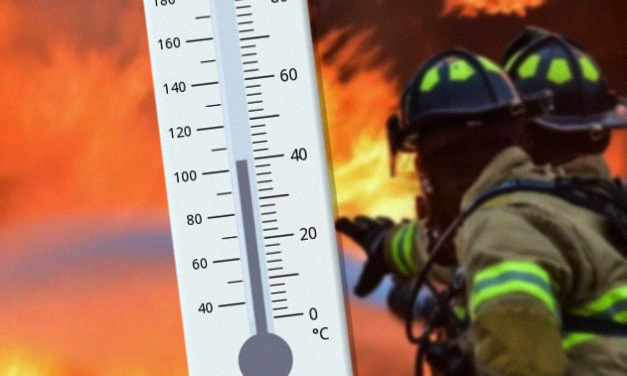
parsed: 40 °C
